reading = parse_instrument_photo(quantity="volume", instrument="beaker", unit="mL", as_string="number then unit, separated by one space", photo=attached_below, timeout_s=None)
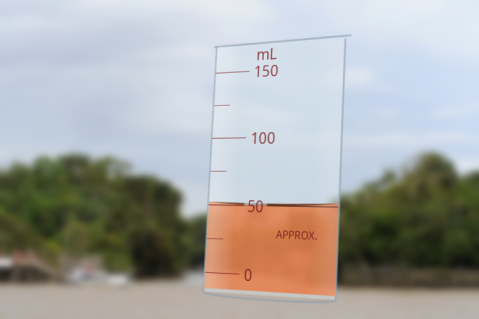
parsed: 50 mL
